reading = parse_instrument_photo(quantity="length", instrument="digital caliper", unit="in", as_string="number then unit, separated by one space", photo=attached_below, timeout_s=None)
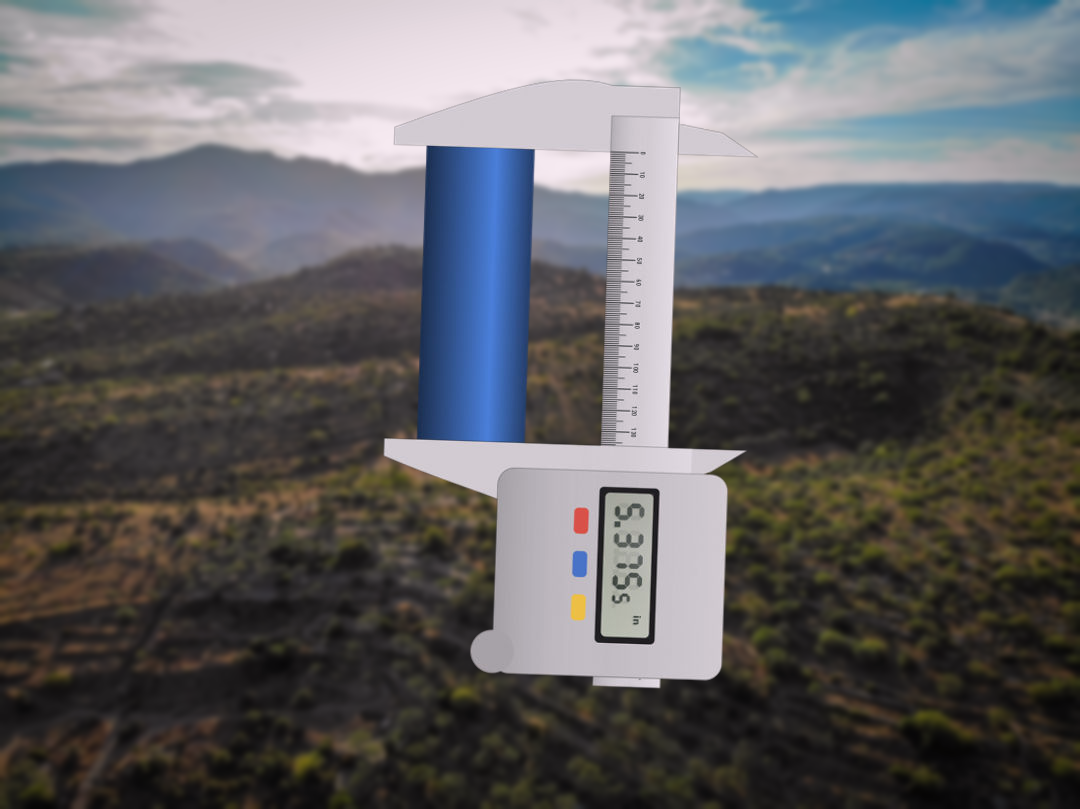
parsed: 5.3755 in
